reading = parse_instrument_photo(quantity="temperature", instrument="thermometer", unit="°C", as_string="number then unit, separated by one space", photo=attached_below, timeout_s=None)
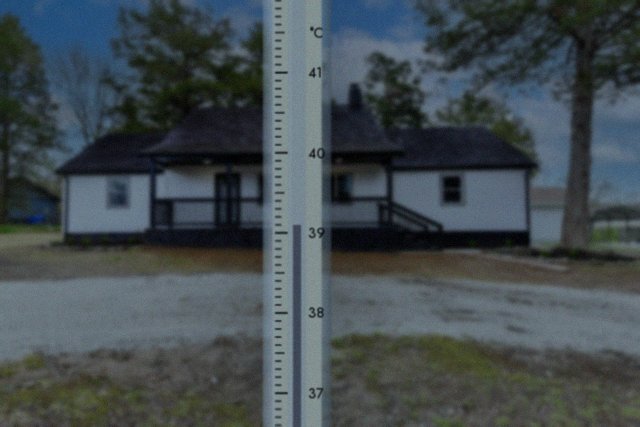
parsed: 39.1 °C
